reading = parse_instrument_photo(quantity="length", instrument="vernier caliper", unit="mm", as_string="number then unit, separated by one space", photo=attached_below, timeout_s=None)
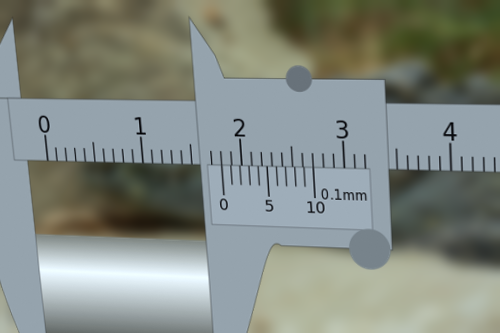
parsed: 18.0 mm
